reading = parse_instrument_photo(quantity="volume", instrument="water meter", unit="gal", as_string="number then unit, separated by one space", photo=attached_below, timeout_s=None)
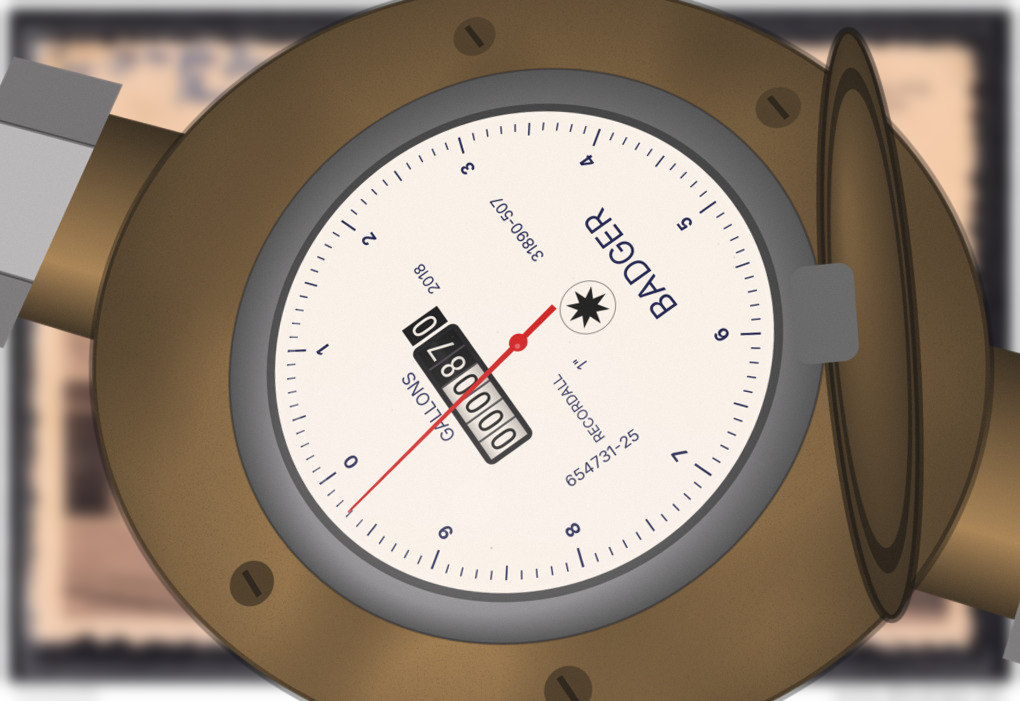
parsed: 869.7 gal
